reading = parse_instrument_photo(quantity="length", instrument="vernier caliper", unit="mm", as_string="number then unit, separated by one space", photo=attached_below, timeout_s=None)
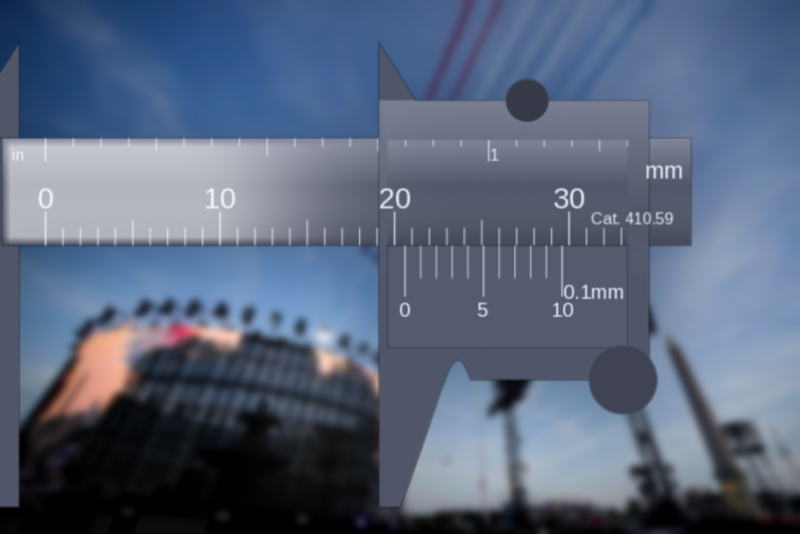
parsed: 20.6 mm
